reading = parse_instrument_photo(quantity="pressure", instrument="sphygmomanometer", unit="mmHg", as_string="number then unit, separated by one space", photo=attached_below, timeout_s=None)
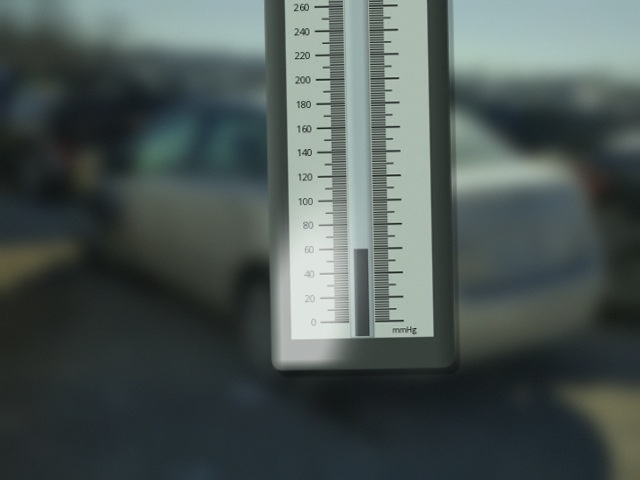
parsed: 60 mmHg
